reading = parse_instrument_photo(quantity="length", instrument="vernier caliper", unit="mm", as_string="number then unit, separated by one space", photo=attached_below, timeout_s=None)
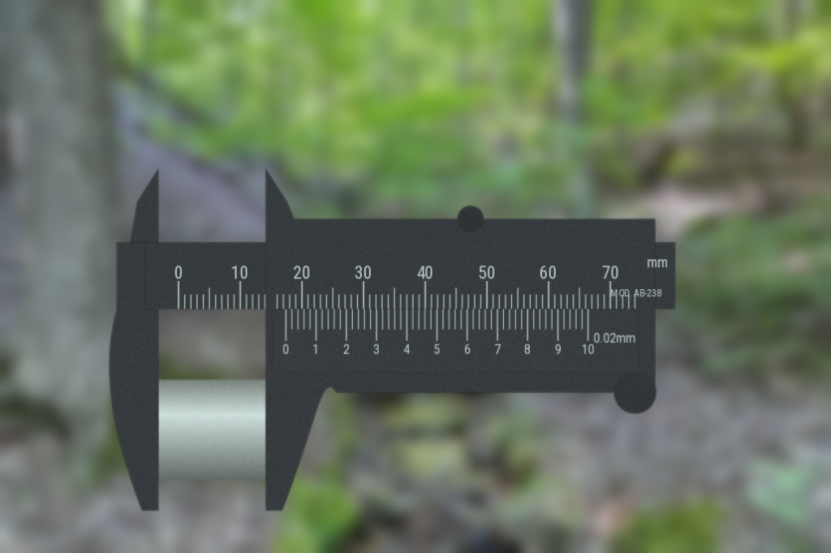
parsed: 17.4 mm
